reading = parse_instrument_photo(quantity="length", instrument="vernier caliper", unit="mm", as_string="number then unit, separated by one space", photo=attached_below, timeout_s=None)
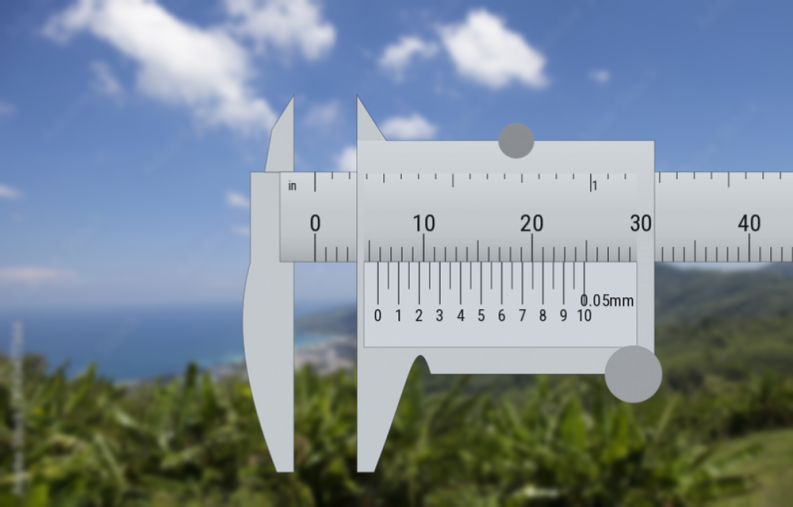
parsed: 5.8 mm
